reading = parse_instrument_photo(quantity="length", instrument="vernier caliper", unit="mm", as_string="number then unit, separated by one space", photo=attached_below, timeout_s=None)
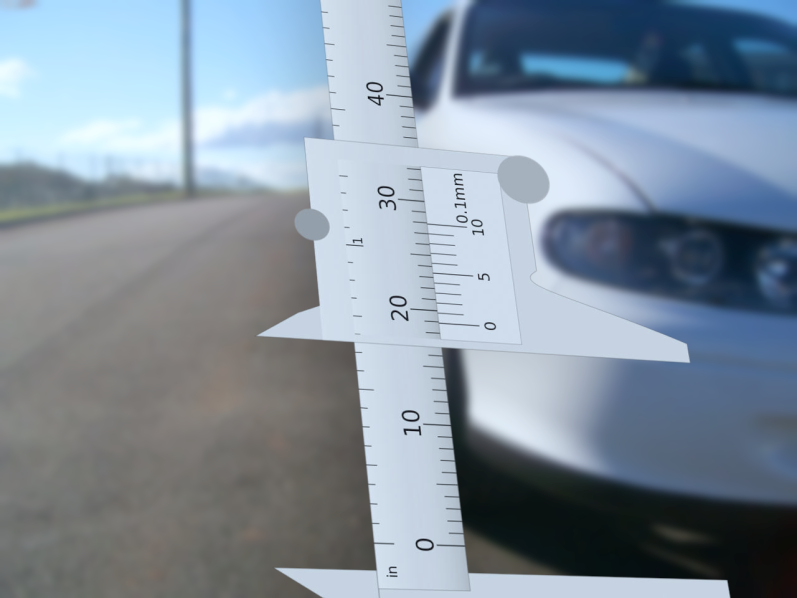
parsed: 18.9 mm
